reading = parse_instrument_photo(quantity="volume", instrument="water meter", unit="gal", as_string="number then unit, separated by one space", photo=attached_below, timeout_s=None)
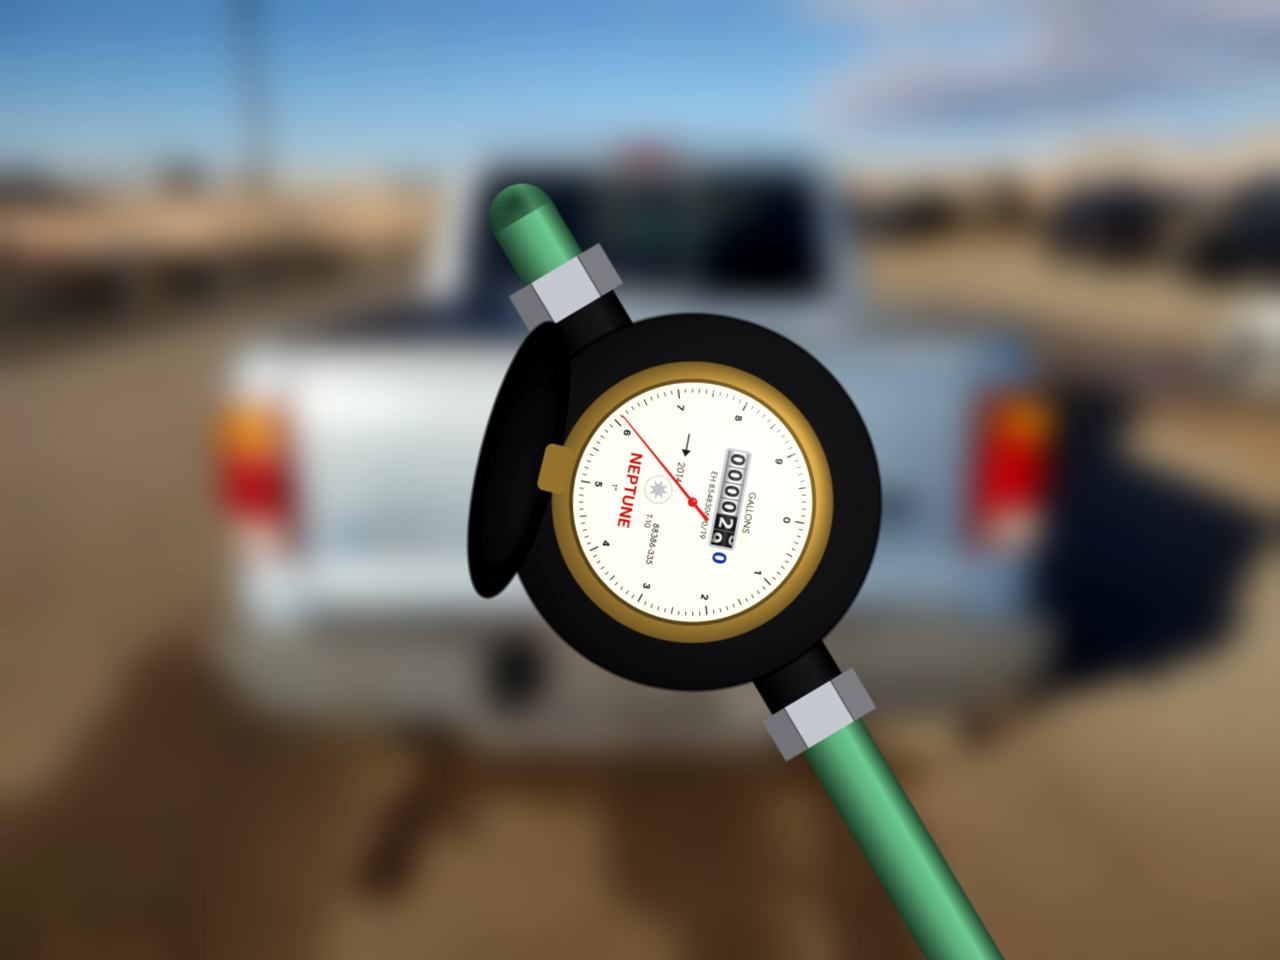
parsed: 286.1 gal
